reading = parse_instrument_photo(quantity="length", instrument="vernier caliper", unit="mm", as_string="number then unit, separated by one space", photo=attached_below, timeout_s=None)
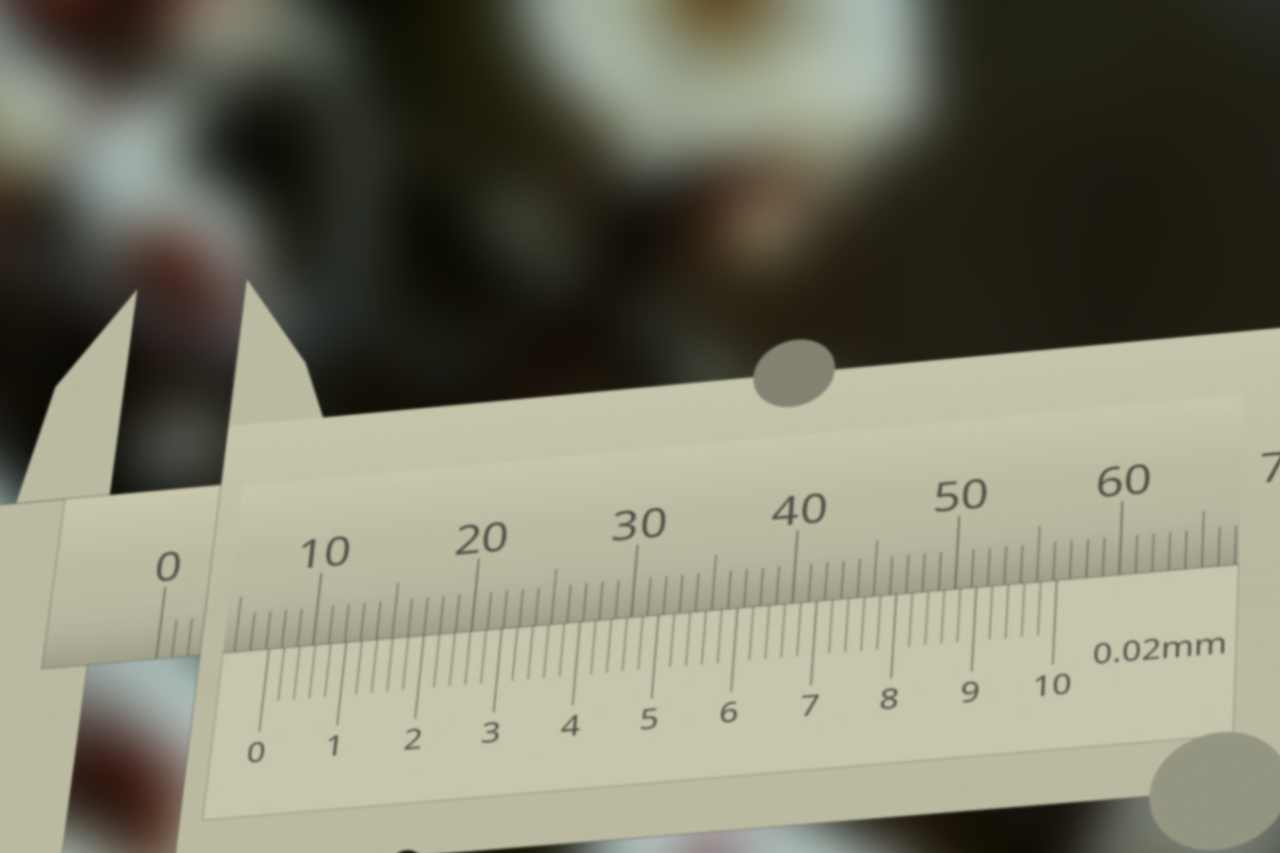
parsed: 7.2 mm
